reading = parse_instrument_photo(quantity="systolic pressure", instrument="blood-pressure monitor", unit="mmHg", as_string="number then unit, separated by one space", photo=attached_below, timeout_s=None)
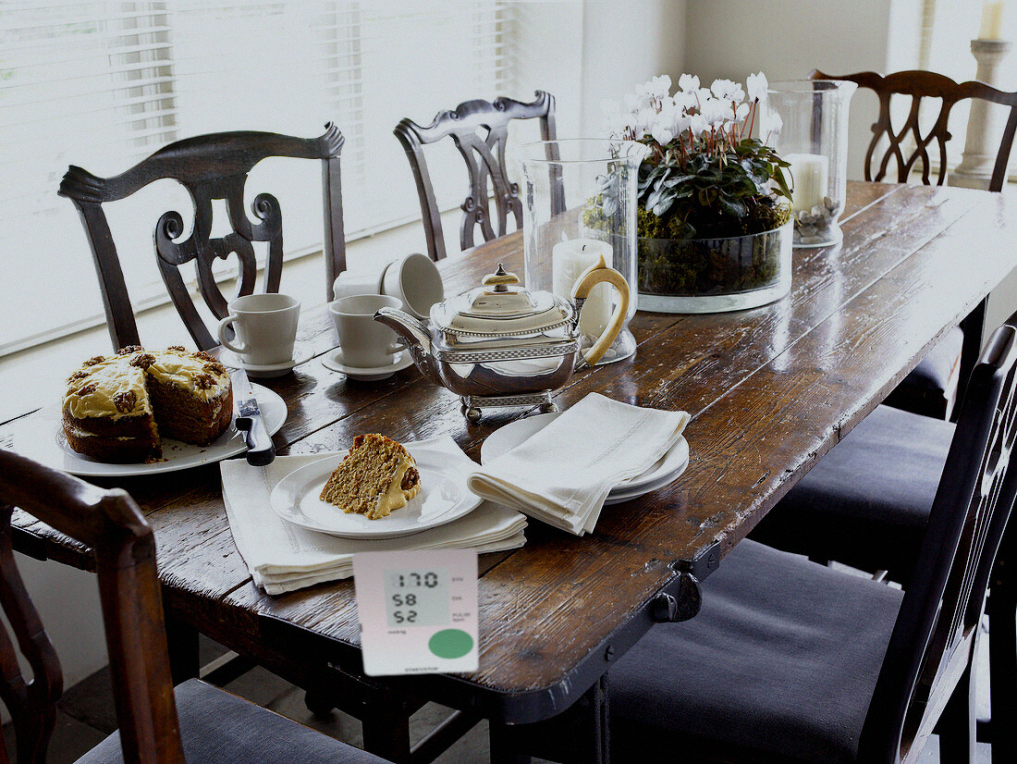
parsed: 170 mmHg
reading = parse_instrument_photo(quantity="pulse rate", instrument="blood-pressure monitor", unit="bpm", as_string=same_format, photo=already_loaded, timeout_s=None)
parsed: 52 bpm
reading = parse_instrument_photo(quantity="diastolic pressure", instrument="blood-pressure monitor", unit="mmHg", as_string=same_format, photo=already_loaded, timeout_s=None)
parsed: 58 mmHg
